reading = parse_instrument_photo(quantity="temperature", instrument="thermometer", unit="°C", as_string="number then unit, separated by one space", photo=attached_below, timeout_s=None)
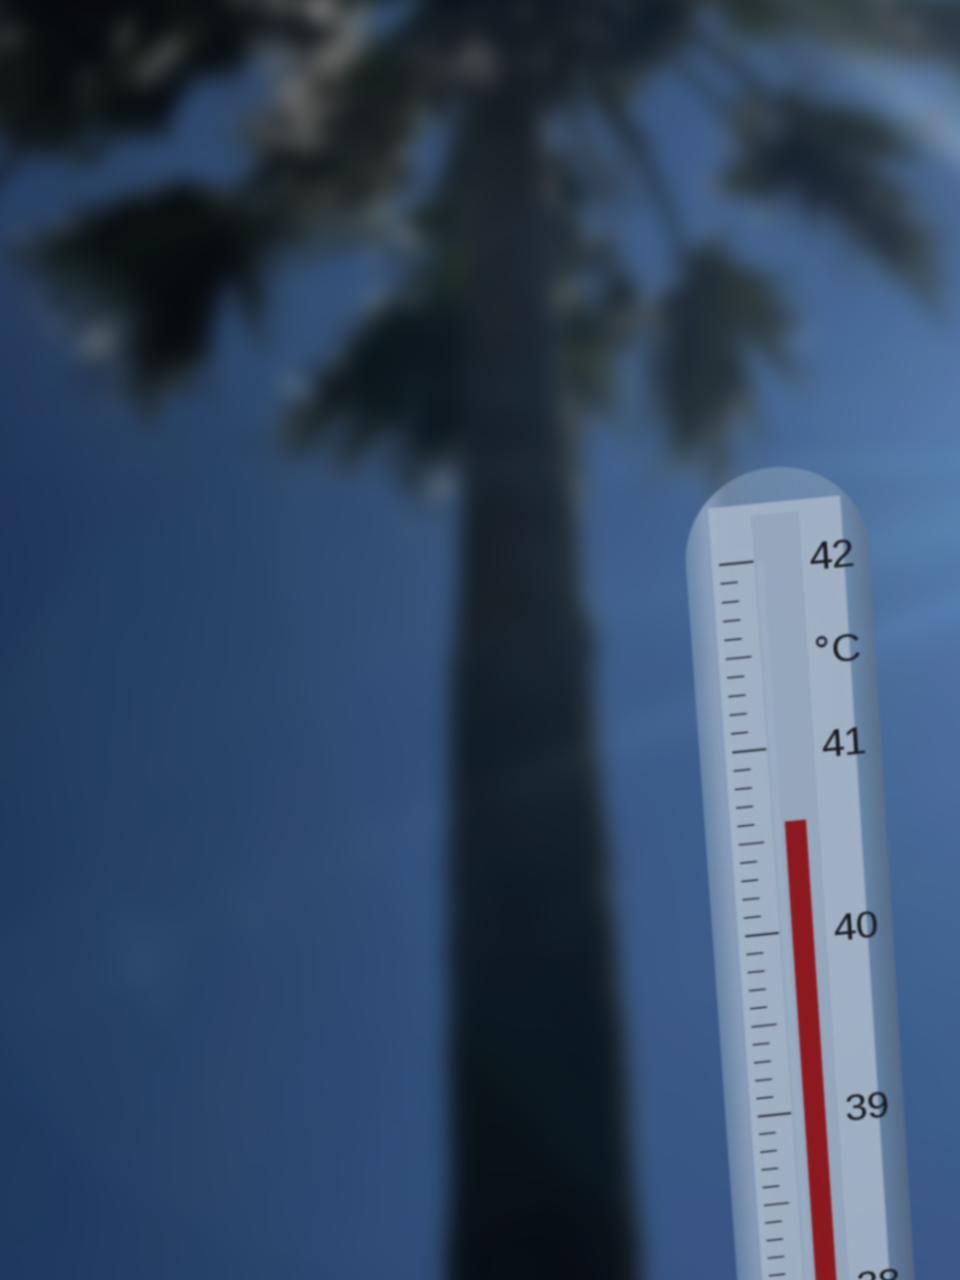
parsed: 40.6 °C
